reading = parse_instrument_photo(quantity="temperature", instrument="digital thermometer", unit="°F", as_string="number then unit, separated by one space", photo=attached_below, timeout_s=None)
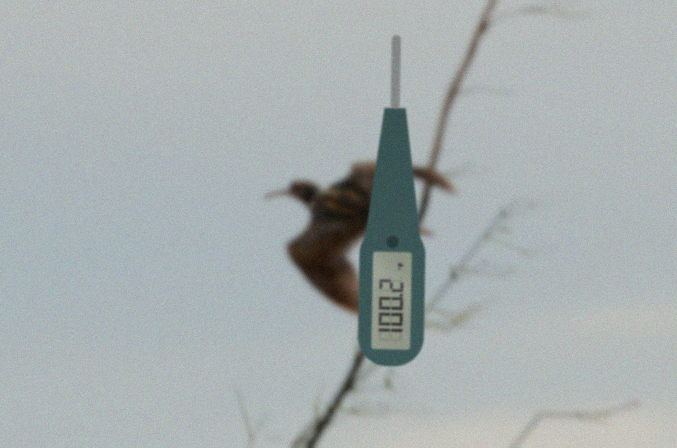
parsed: 100.2 °F
